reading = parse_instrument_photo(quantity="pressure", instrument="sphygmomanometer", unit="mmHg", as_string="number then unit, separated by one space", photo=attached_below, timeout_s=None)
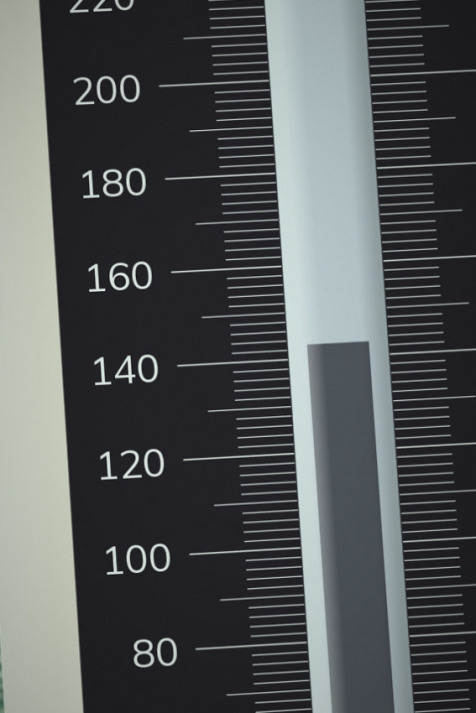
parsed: 143 mmHg
